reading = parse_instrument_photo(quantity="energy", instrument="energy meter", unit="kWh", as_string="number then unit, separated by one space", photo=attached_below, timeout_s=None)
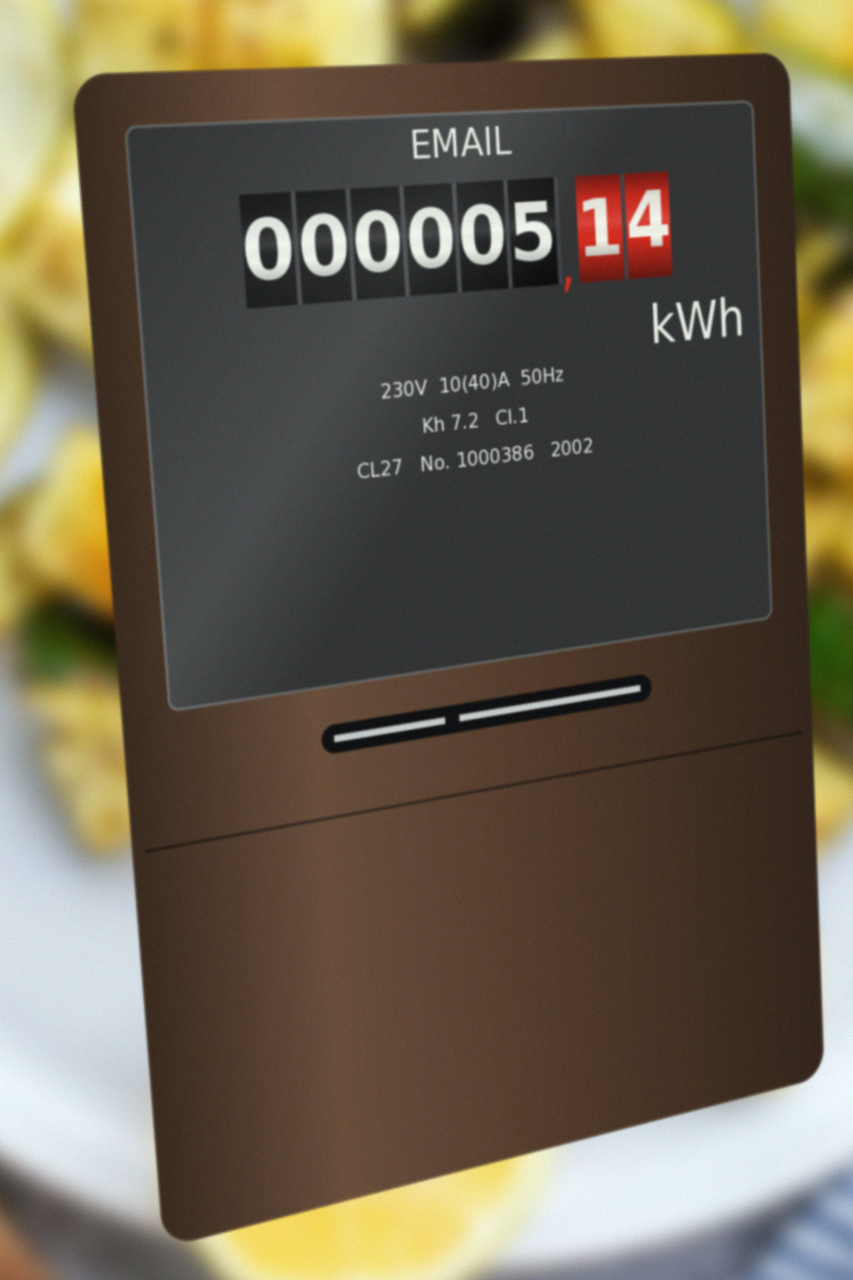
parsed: 5.14 kWh
